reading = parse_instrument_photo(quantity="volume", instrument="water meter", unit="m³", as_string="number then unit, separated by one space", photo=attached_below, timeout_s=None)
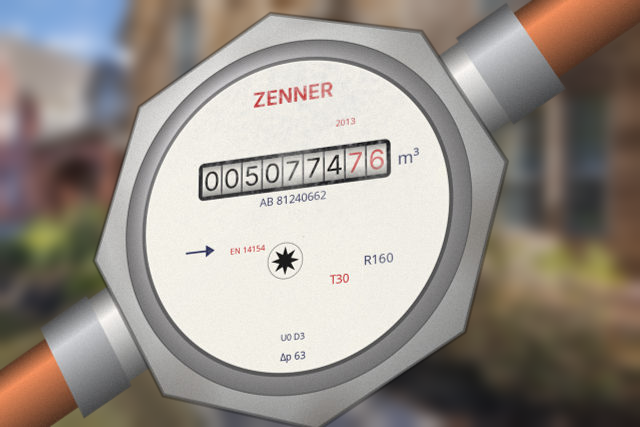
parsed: 50774.76 m³
